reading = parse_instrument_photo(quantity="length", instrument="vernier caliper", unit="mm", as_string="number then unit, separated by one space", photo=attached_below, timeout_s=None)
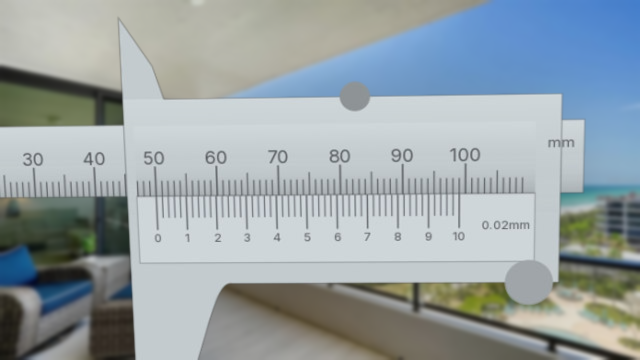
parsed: 50.0 mm
